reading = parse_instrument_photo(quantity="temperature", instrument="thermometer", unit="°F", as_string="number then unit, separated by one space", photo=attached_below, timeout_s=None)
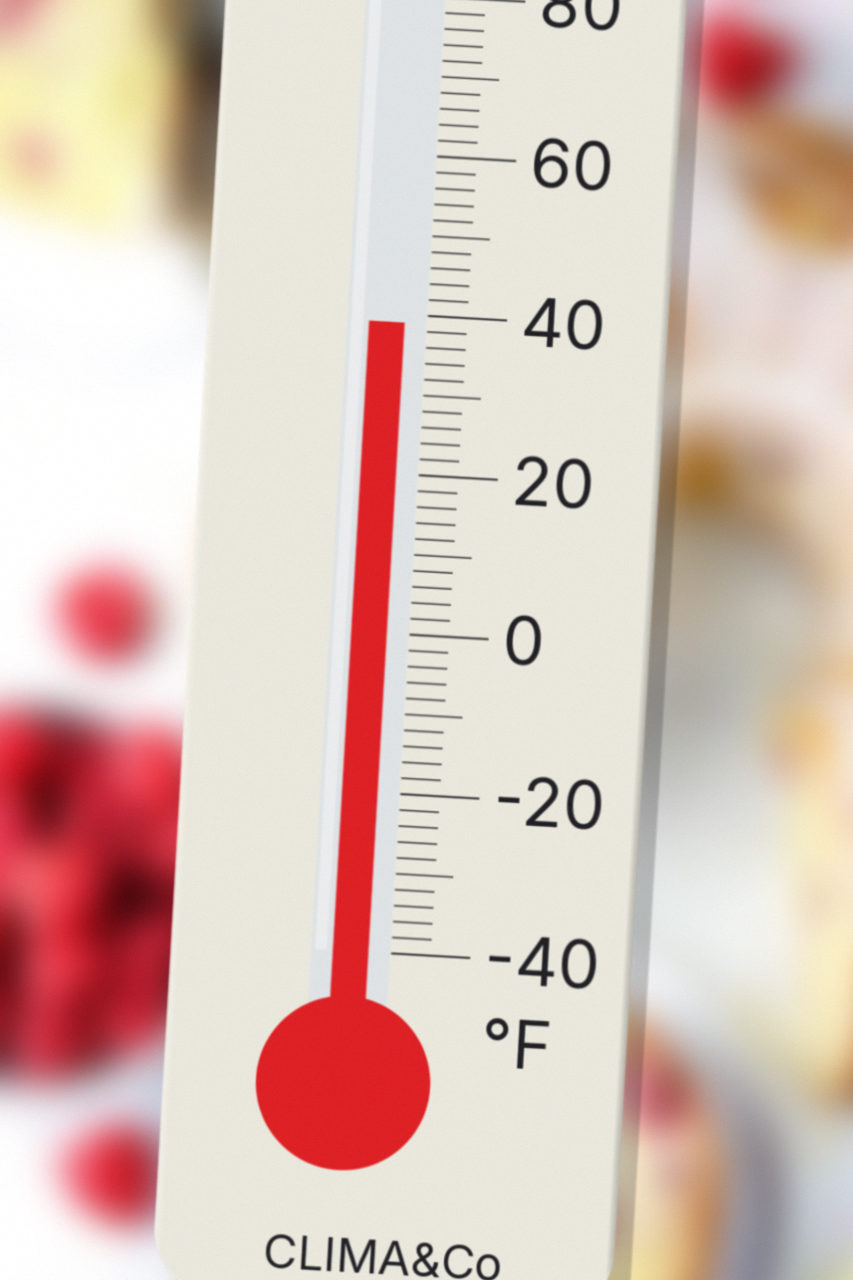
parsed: 39 °F
